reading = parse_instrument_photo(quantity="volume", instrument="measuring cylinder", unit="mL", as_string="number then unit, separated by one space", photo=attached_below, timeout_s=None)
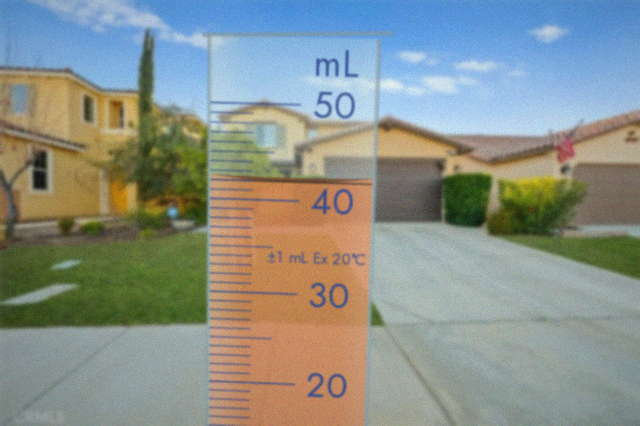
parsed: 42 mL
